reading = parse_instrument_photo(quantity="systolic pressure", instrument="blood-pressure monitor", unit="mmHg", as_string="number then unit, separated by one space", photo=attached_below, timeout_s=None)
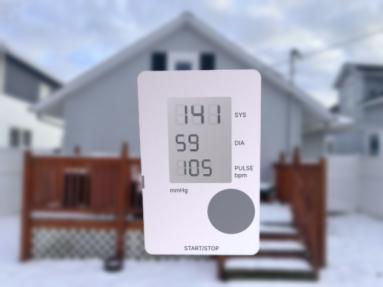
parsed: 141 mmHg
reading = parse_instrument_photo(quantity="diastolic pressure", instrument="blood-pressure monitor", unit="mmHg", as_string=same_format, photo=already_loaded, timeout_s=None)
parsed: 59 mmHg
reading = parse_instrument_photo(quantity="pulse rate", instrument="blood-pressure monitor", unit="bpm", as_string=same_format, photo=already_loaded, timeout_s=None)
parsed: 105 bpm
